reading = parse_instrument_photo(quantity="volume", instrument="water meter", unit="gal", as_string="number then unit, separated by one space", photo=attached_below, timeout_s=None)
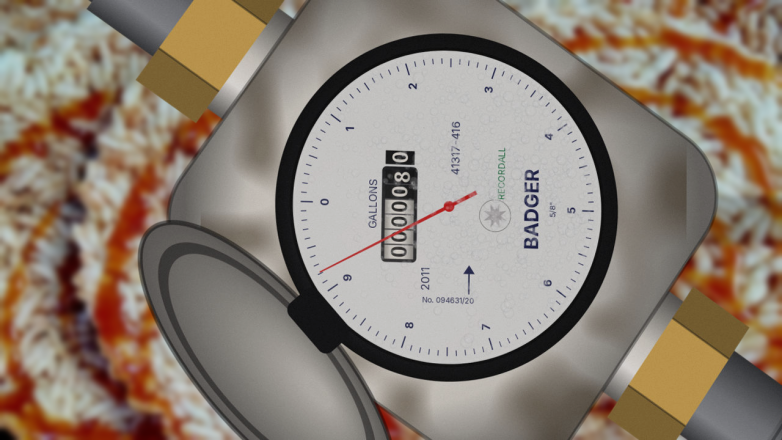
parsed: 79.2 gal
